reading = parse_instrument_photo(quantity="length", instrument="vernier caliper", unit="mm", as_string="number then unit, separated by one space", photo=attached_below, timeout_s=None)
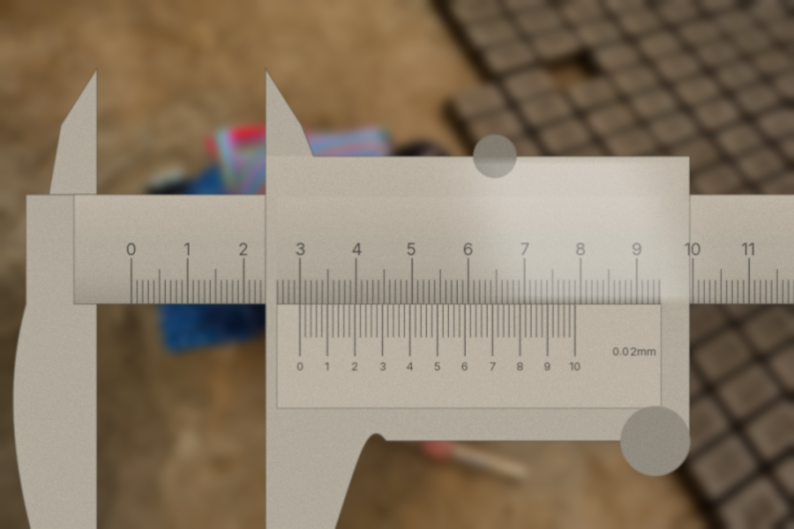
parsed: 30.0 mm
